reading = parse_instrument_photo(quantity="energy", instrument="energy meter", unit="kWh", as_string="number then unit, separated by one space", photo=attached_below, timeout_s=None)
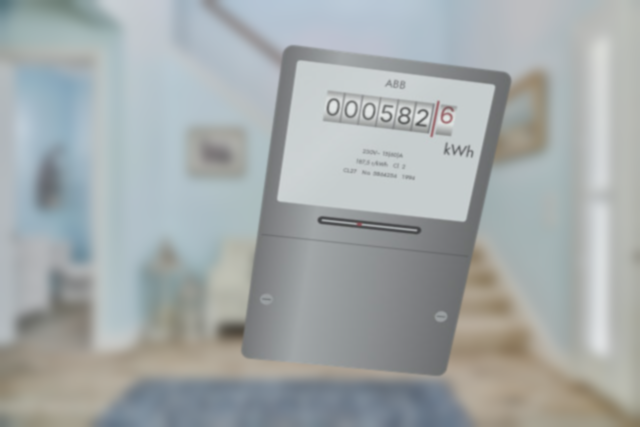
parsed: 582.6 kWh
